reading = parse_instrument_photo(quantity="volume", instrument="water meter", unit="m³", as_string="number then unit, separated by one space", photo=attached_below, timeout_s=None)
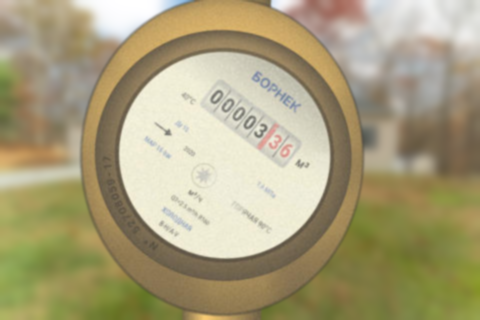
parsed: 3.36 m³
